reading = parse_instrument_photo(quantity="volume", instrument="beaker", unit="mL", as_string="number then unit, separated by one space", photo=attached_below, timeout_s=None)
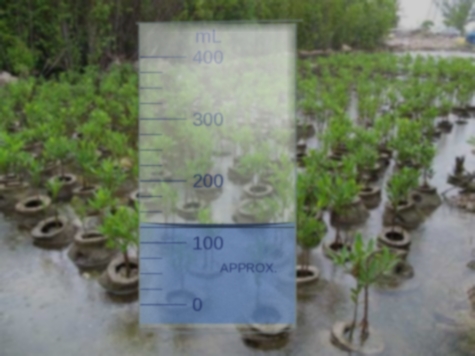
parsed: 125 mL
